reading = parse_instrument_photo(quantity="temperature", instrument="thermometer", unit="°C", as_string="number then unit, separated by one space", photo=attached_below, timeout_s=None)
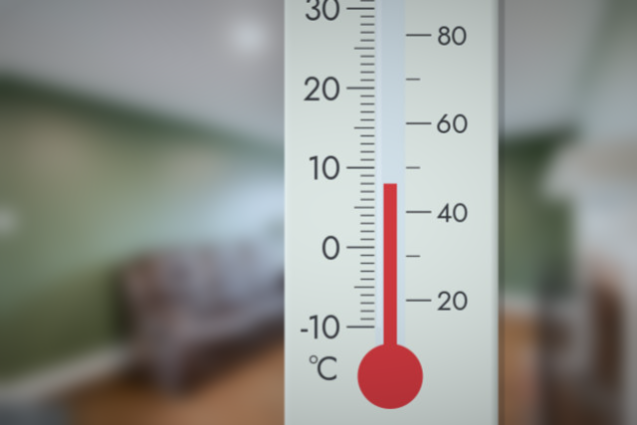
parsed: 8 °C
